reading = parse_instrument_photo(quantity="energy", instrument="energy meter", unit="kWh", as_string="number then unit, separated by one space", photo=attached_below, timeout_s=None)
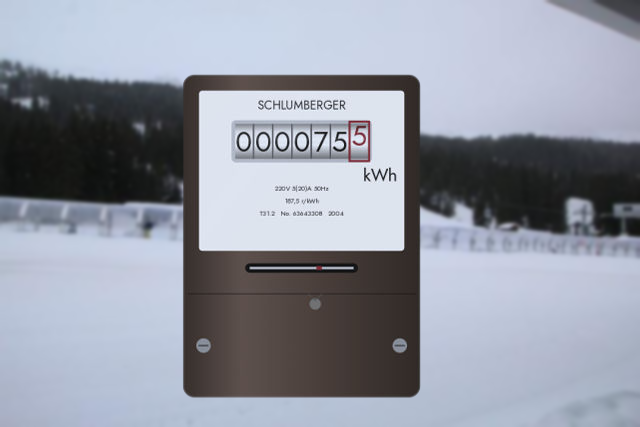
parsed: 75.5 kWh
